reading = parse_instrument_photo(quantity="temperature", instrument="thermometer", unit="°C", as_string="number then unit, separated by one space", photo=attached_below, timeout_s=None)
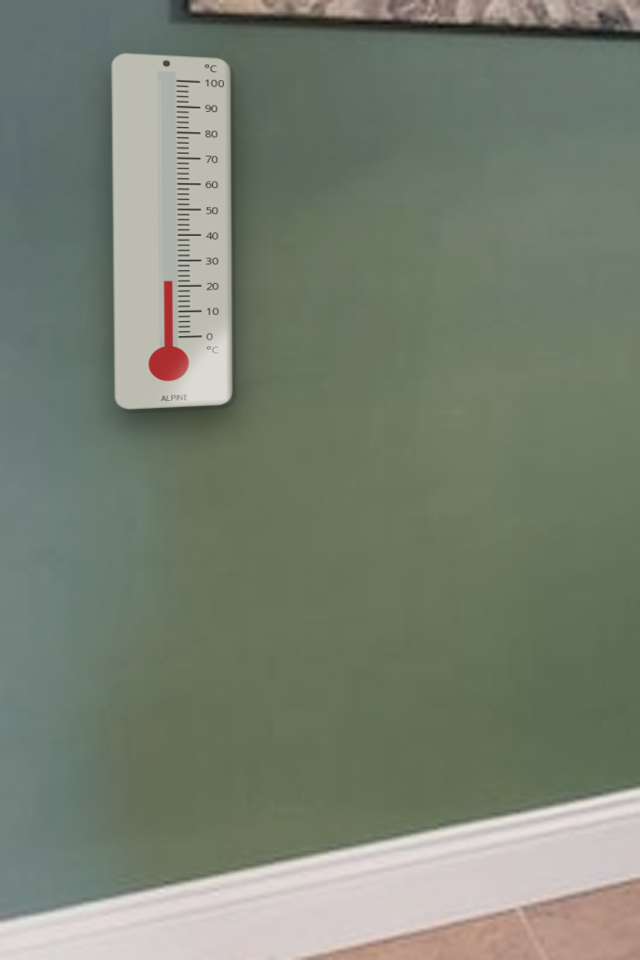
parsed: 22 °C
